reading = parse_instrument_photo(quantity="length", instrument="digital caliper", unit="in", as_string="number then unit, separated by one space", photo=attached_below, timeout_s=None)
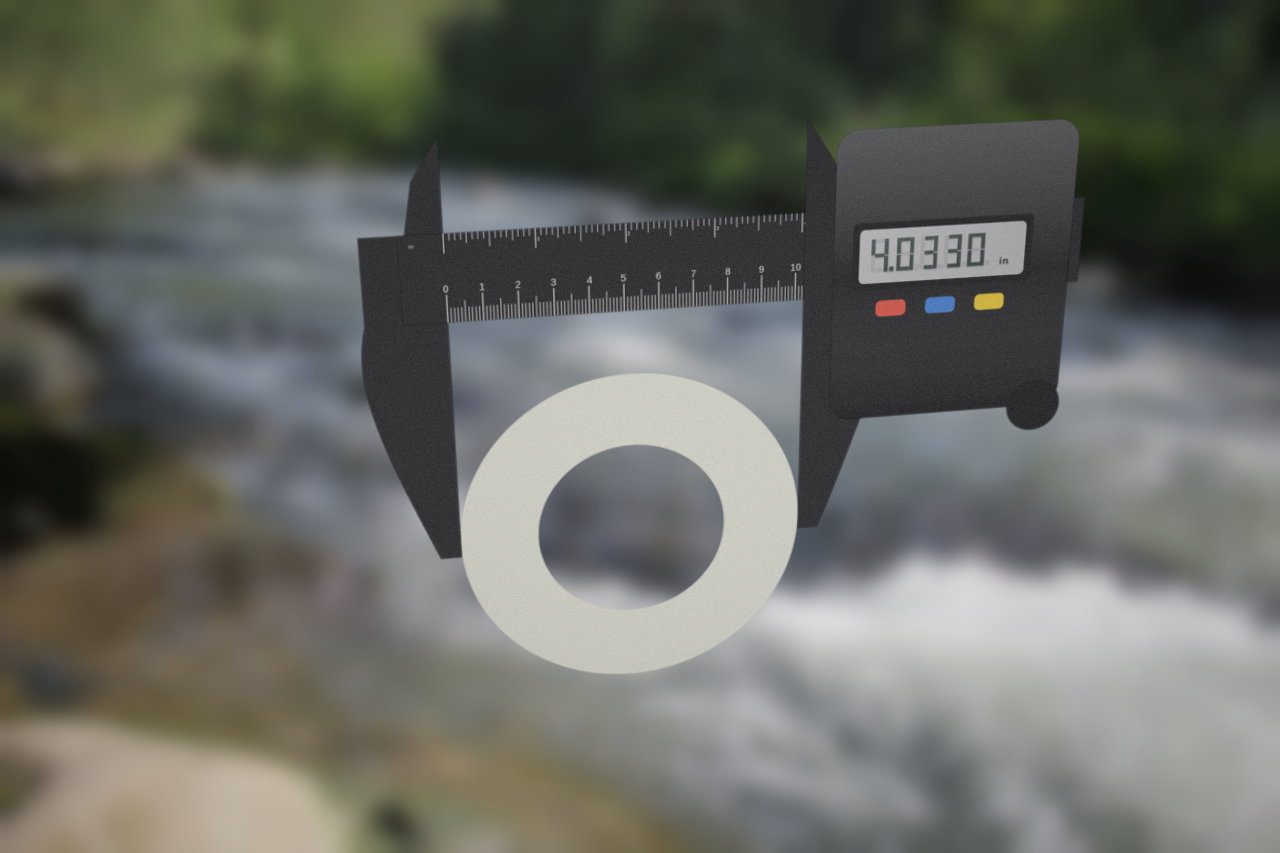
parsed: 4.0330 in
